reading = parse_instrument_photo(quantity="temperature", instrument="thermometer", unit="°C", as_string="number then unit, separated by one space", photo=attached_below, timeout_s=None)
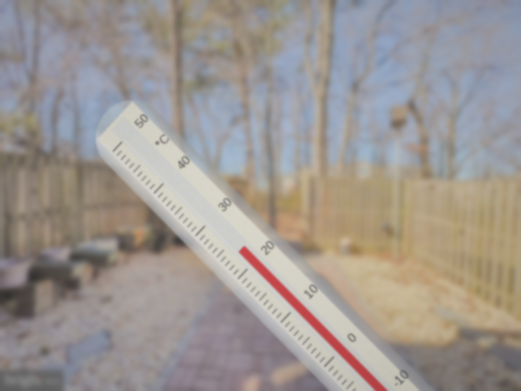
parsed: 23 °C
